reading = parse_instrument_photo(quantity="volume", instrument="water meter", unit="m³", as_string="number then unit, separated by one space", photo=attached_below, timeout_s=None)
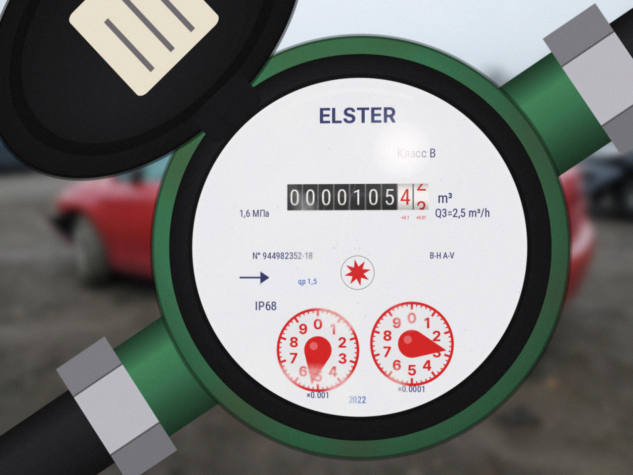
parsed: 105.4252 m³
